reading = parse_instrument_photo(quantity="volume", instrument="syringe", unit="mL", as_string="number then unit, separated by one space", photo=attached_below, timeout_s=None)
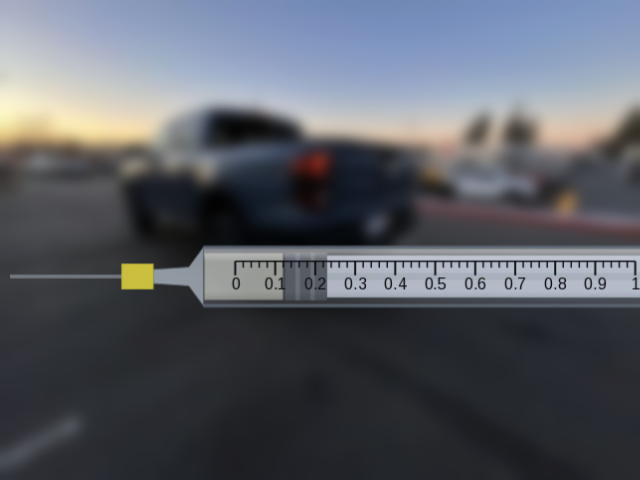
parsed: 0.12 mL
